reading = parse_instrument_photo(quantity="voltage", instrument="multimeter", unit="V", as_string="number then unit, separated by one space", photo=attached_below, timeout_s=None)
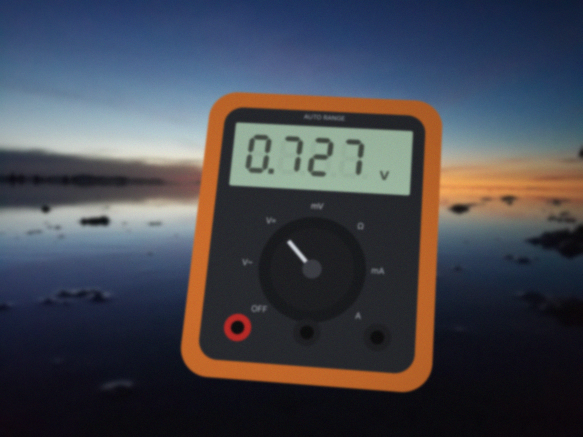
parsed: 0.727 V
